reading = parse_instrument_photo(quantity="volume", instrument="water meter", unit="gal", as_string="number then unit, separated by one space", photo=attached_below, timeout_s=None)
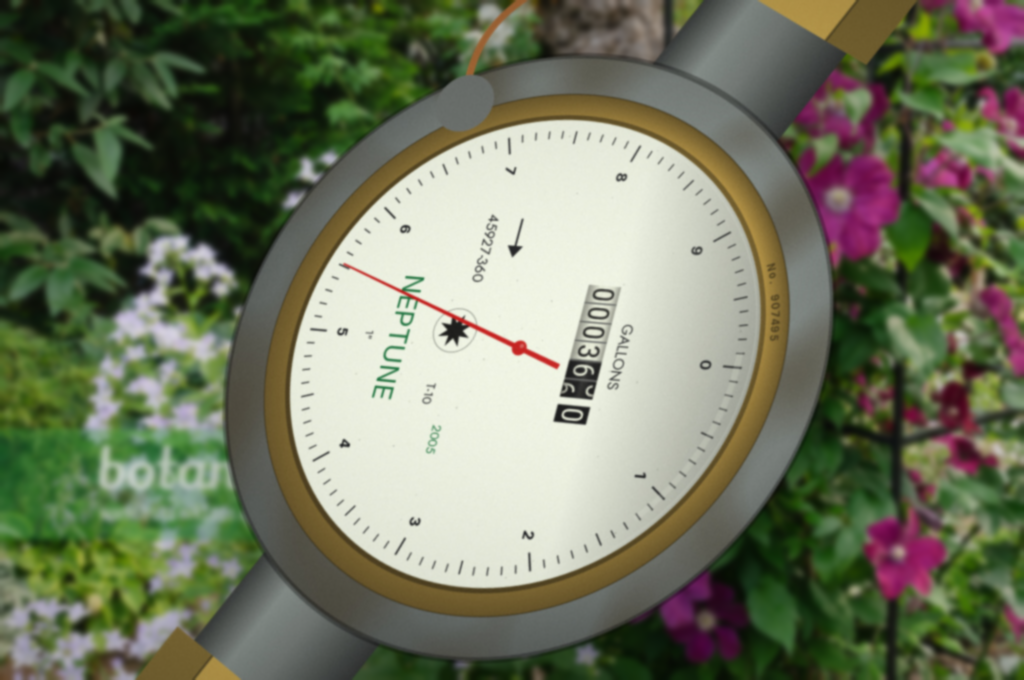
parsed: 3655.5 gal
